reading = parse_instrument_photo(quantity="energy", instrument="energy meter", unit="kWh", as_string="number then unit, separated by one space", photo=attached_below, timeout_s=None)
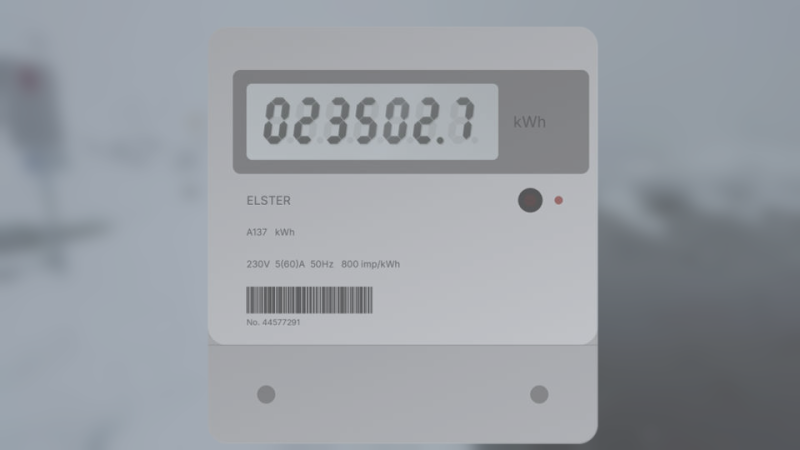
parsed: 23502.7 kWh
